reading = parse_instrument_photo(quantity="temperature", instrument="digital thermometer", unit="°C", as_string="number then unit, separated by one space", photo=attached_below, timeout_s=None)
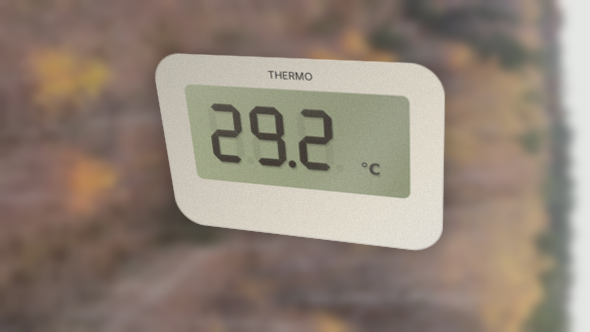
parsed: 29.2 °C
